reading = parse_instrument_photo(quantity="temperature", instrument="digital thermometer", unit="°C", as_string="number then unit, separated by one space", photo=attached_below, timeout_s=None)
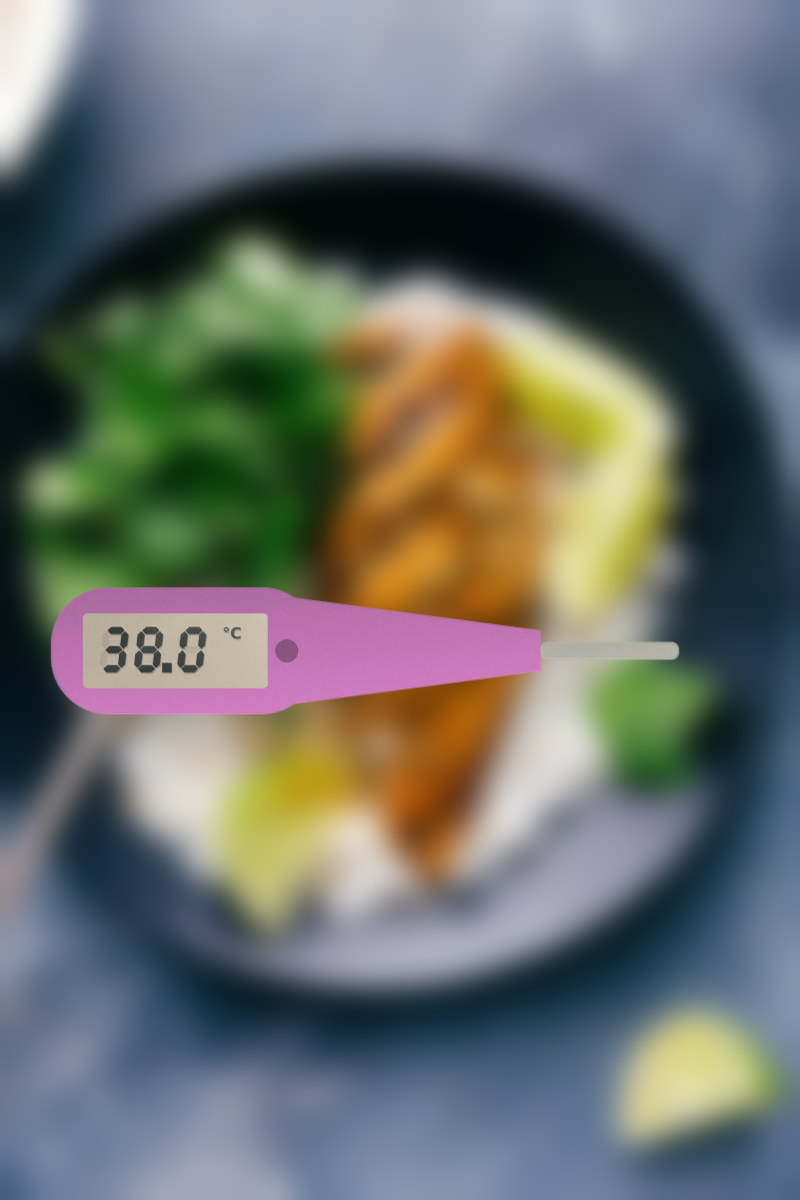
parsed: 38.0 °C
